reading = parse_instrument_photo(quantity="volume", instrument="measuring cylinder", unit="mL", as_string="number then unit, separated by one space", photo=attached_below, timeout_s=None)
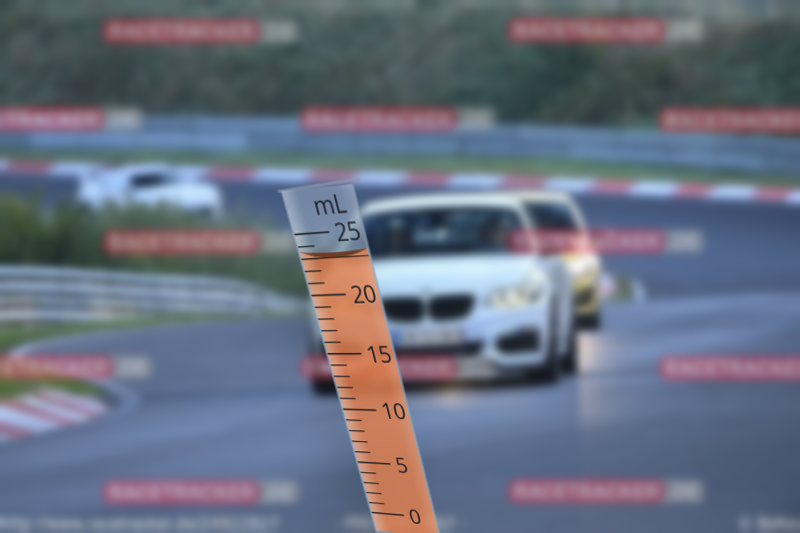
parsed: 23 mL
